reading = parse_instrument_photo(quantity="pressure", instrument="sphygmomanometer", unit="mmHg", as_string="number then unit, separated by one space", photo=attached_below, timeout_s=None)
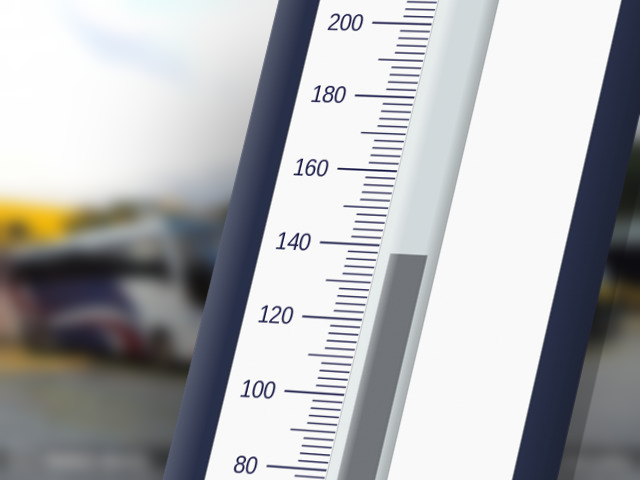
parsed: 138 mmHg
